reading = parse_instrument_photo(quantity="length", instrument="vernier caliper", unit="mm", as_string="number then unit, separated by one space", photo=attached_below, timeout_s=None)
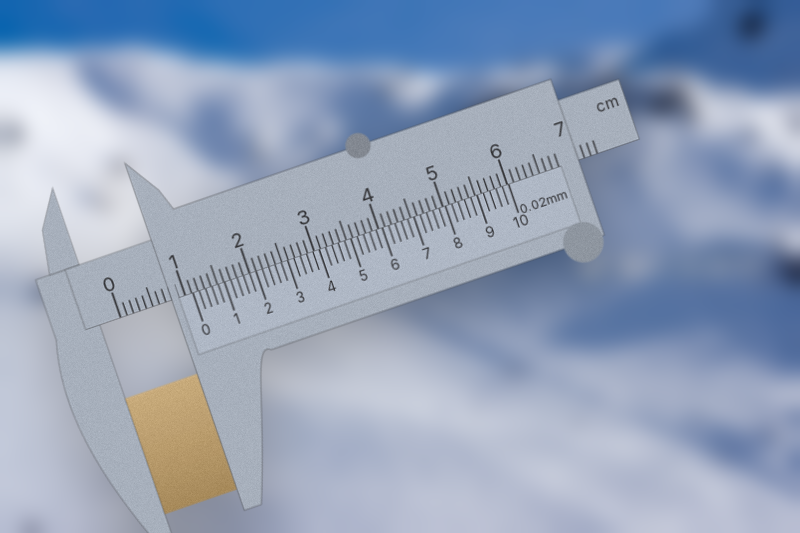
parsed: 11.2 mm
